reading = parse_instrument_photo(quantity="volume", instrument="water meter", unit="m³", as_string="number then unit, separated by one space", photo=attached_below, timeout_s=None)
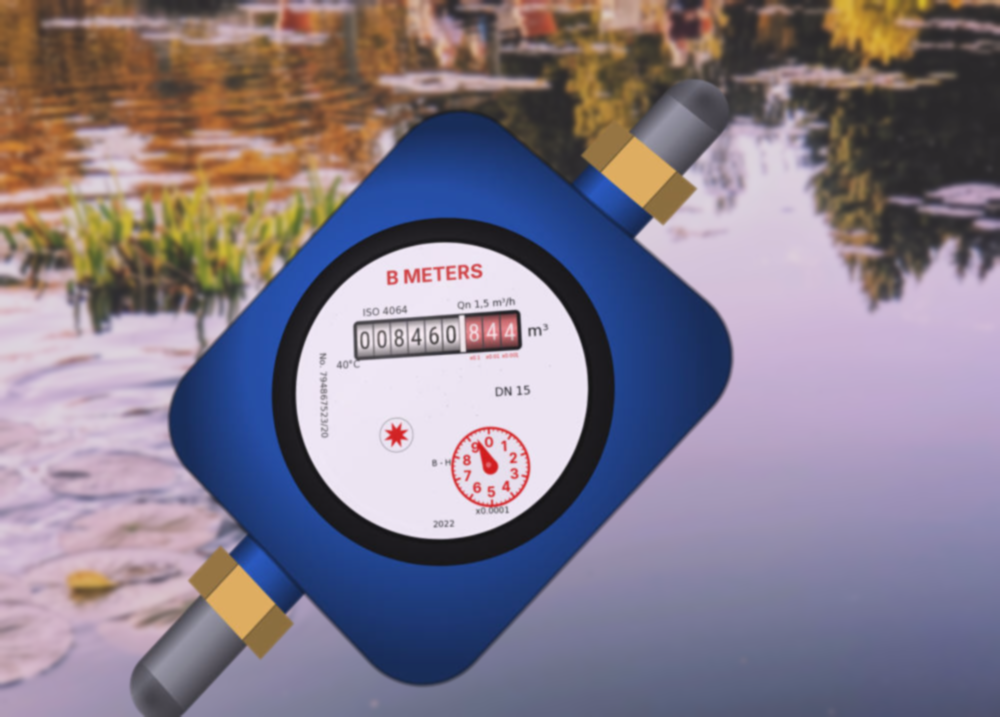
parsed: 8460.8439 m³
